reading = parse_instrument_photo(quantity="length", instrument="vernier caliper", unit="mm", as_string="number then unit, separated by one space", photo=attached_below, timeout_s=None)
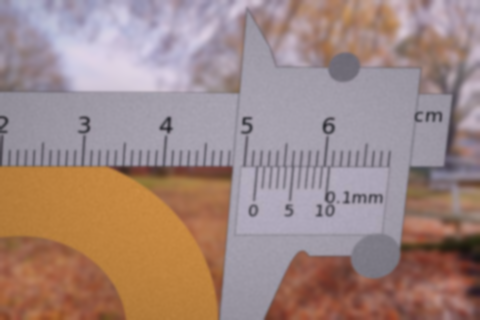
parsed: 51.6 mm
